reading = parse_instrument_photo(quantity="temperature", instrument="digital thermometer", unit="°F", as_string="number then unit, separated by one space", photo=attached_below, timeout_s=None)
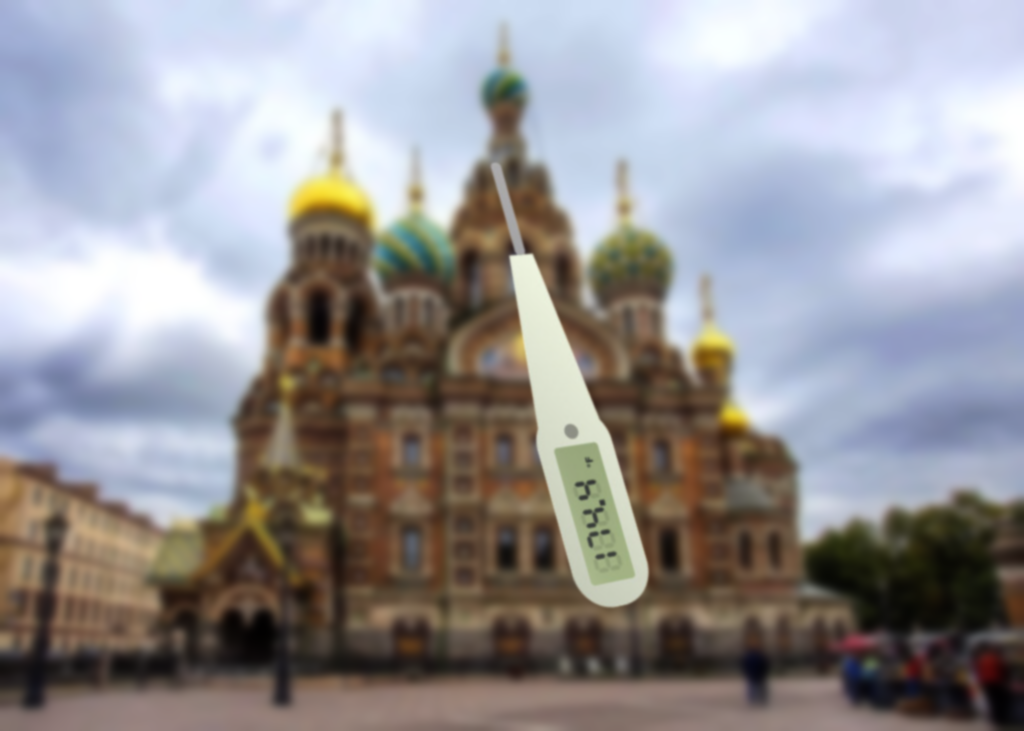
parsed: 174.4 °F
